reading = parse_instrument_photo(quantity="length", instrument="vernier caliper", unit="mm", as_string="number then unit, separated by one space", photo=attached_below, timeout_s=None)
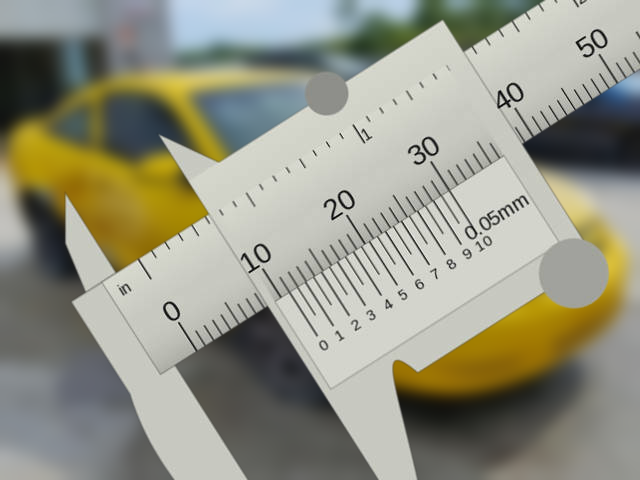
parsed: 11.0 mm
